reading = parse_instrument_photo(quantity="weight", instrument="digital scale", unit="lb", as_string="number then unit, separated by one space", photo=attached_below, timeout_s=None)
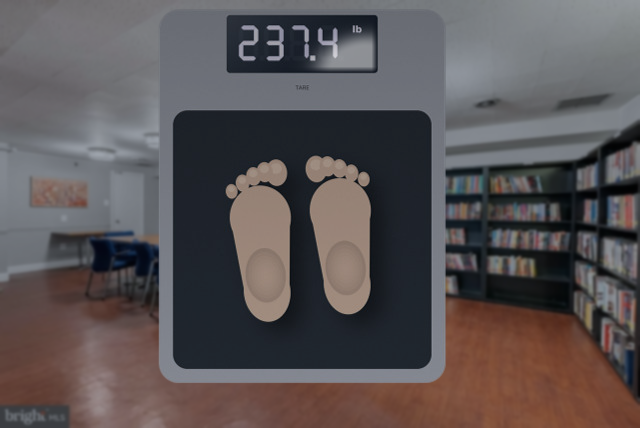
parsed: 237.4 lb
